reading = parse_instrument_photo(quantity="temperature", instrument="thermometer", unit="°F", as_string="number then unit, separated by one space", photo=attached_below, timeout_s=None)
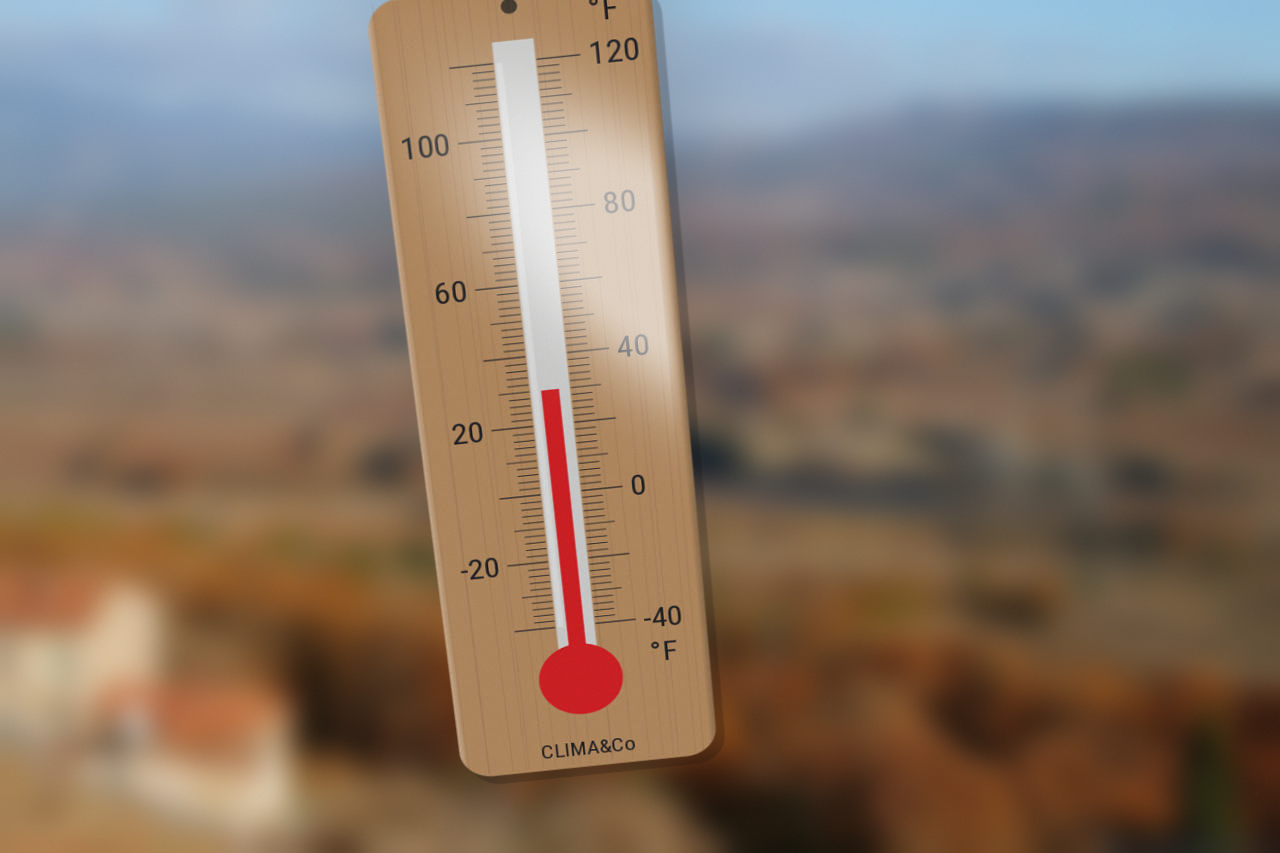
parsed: 30 °F
